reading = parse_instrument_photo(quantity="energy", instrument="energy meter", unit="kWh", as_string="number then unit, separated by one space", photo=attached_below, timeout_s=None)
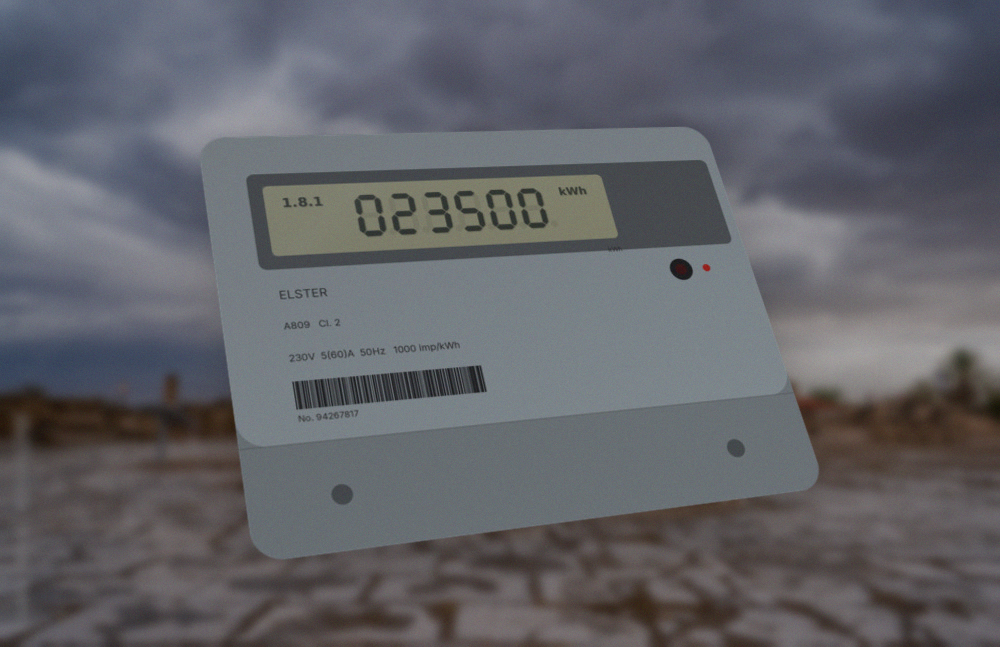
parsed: 23500 kWh
